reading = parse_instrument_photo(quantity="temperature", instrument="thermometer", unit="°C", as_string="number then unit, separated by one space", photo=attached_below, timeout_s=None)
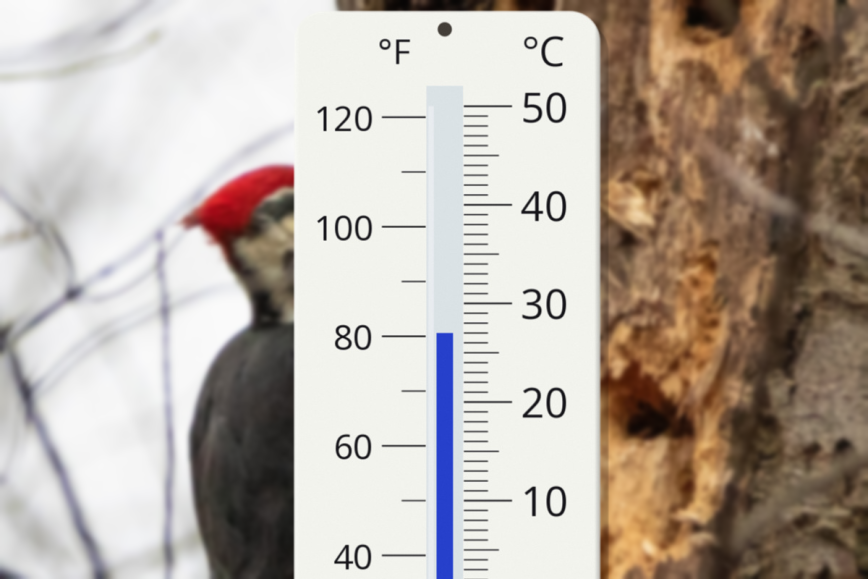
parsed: 27 °C
